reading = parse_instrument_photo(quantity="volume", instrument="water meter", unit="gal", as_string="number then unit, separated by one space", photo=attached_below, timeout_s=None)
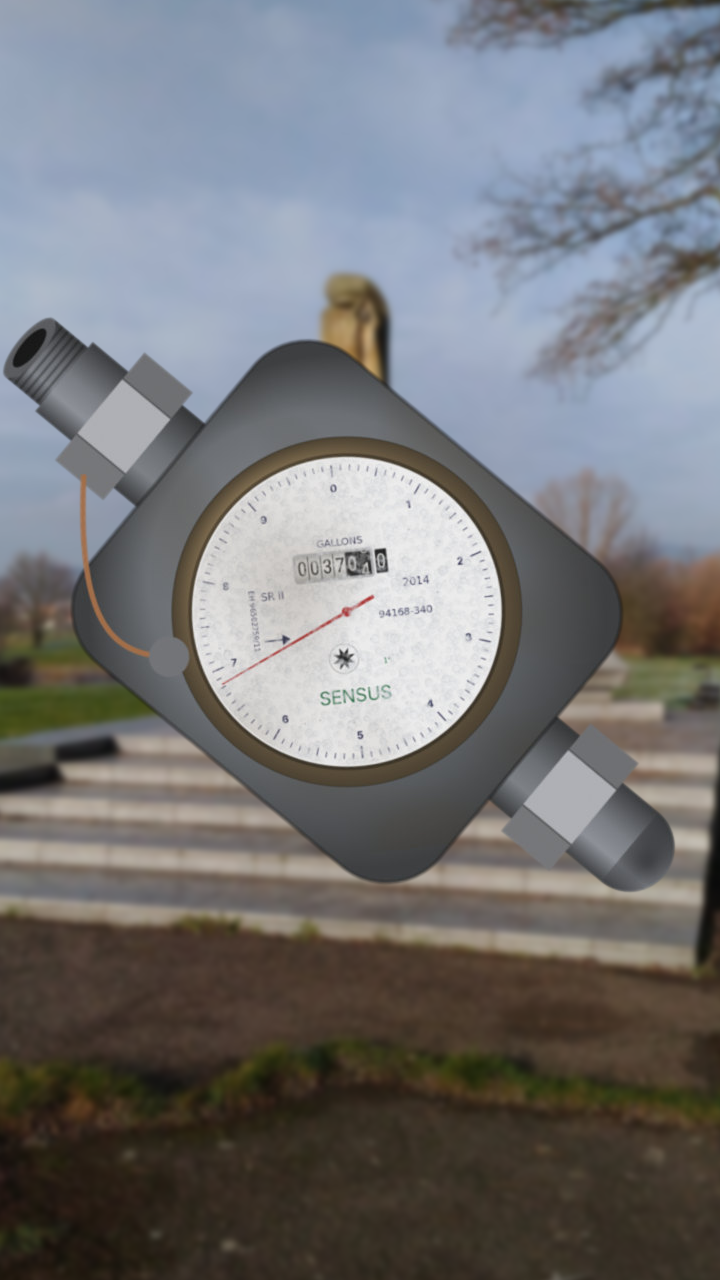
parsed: 37036.8 gal
